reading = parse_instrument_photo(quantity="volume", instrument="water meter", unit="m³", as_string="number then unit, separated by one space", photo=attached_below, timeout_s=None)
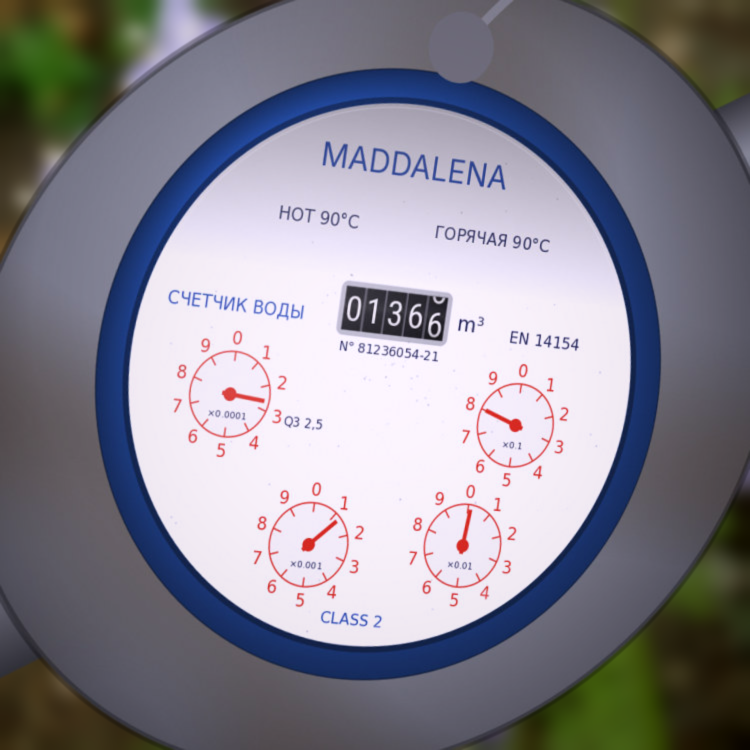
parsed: 1365.8012 m³
